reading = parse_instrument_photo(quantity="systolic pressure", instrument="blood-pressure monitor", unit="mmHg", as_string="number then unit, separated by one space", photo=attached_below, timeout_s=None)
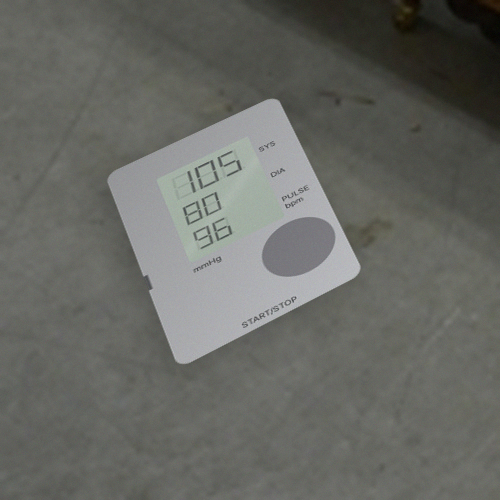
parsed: 105 mmHg
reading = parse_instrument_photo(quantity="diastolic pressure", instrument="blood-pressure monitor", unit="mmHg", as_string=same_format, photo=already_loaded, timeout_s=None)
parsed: 80 mmHg
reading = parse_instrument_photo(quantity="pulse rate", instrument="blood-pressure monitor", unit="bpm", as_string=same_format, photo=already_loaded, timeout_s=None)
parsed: 96 bpm
